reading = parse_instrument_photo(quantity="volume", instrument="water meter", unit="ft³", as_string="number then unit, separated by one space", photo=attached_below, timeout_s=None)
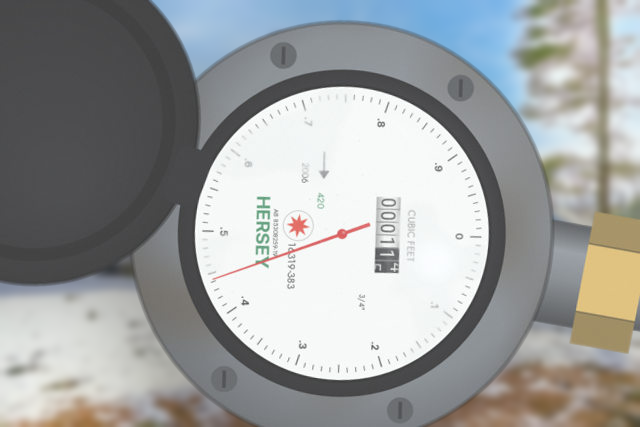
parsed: 114.44 ft³
